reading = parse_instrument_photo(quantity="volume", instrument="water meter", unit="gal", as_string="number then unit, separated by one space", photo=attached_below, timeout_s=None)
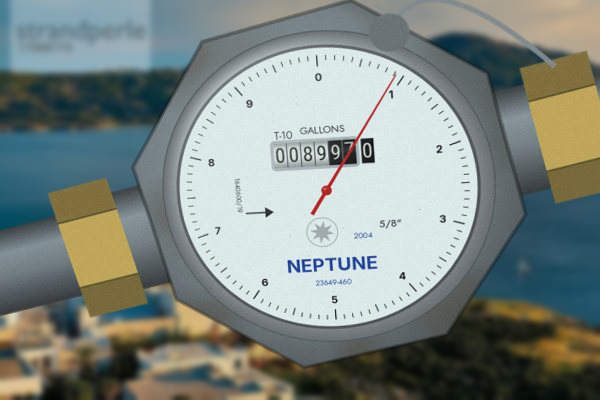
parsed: 89970.9 gal
